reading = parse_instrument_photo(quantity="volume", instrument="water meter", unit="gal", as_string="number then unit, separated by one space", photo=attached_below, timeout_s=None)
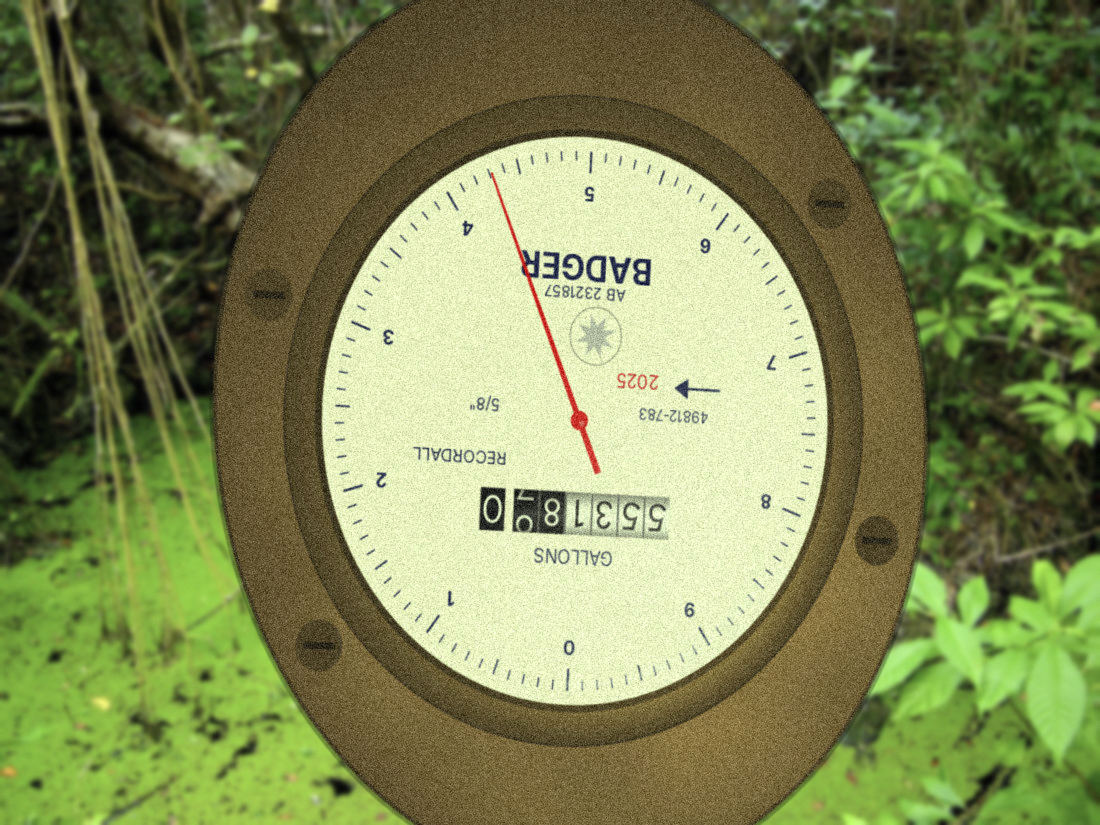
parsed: 5531864.3 gal
